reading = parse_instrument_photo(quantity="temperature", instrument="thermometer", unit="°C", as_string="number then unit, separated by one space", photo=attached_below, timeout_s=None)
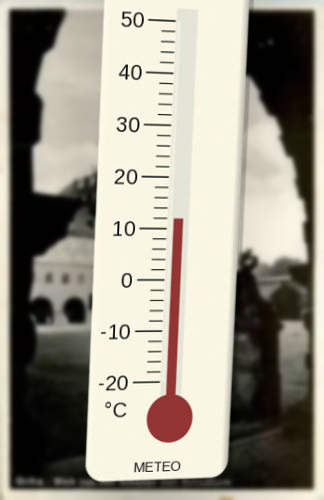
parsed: 12 °C
